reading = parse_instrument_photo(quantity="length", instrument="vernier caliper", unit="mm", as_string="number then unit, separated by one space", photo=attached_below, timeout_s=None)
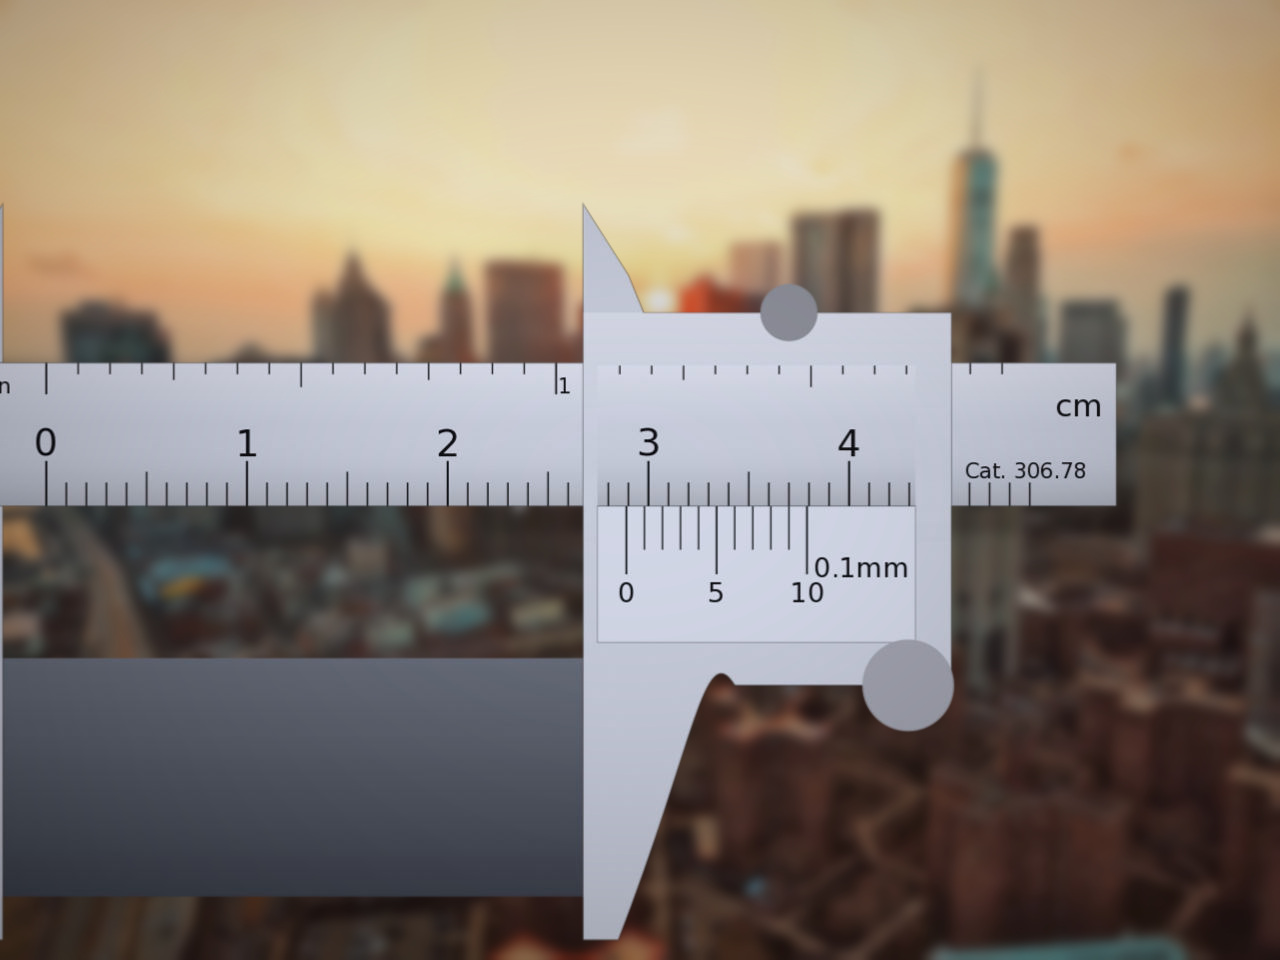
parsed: 28.9 mm
